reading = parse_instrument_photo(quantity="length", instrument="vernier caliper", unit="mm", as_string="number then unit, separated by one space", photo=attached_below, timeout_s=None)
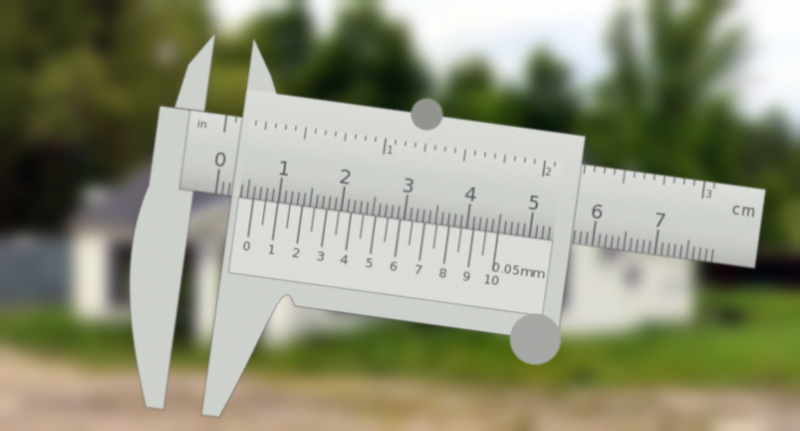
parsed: 6.0 mm
